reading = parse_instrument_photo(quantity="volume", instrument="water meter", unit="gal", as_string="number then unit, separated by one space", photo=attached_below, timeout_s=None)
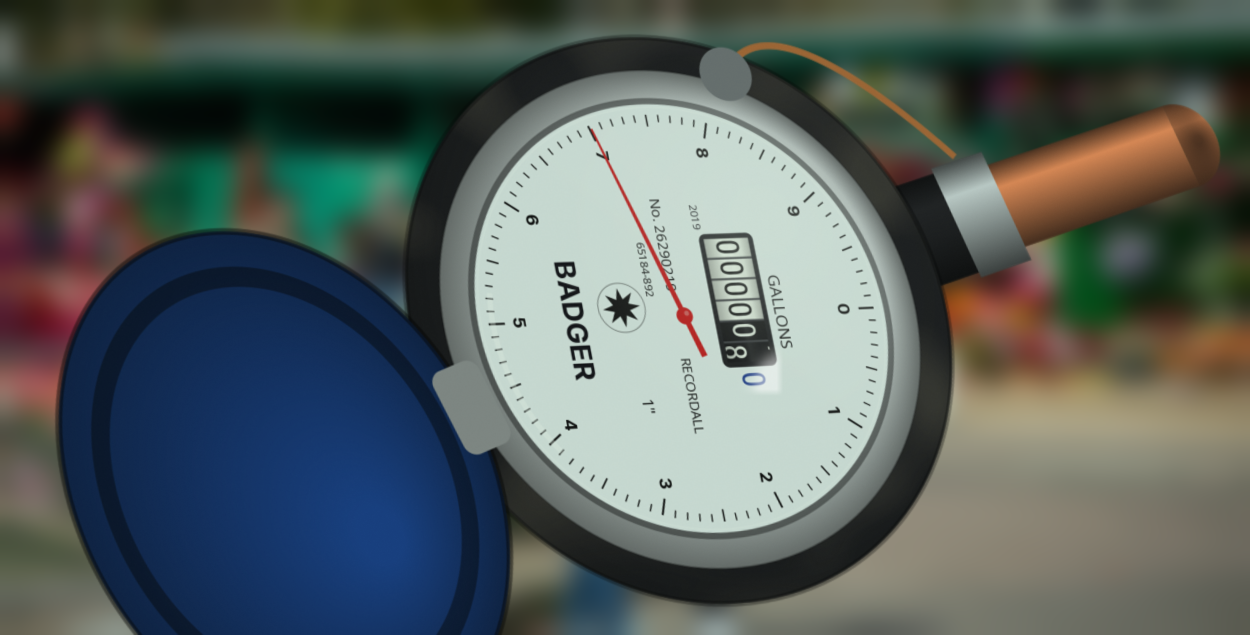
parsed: 77.0 gal
